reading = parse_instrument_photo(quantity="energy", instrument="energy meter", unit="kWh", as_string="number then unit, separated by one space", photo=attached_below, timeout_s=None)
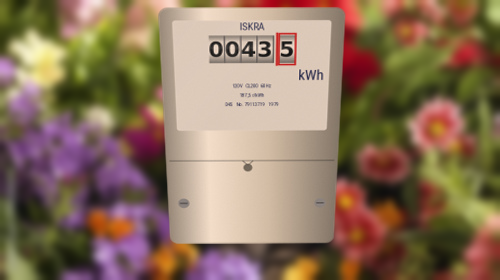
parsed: 43.5 kWh
